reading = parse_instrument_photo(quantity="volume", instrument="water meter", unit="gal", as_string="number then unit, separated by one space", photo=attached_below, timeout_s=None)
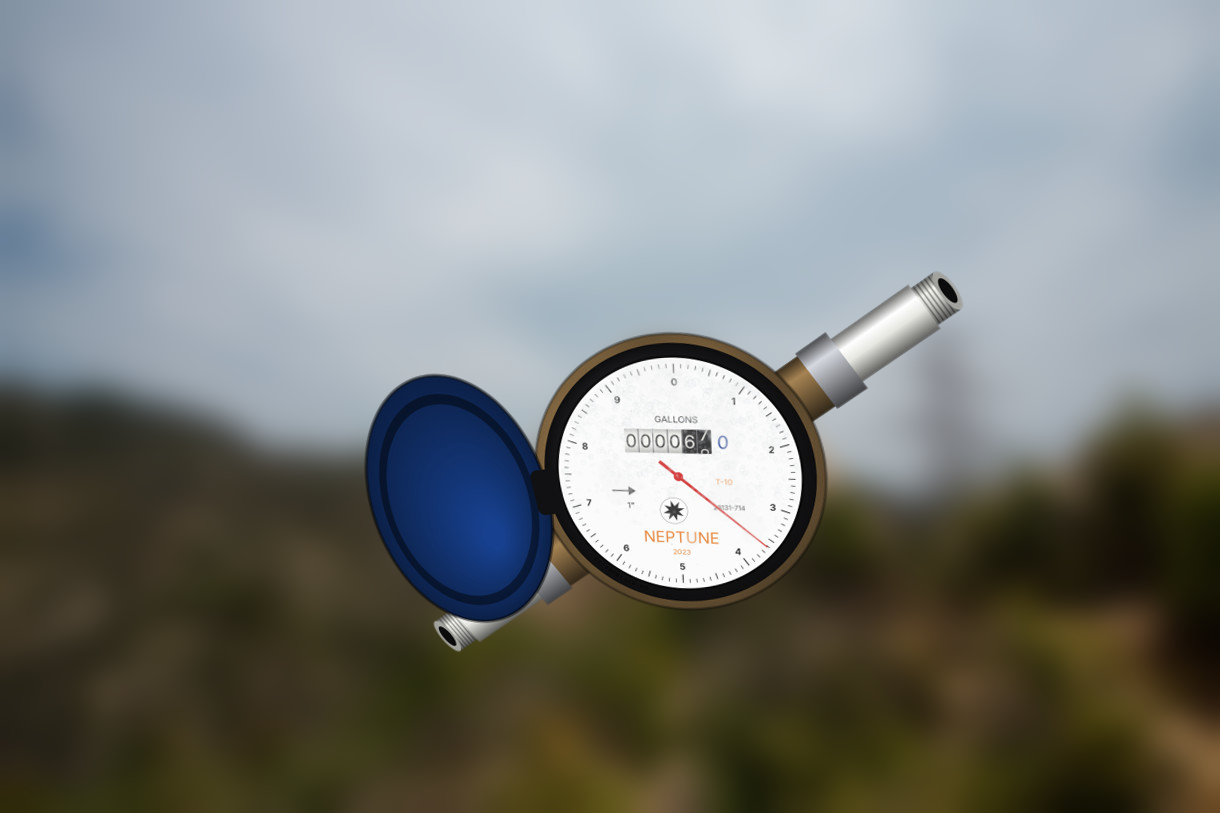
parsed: 673.6 gal
